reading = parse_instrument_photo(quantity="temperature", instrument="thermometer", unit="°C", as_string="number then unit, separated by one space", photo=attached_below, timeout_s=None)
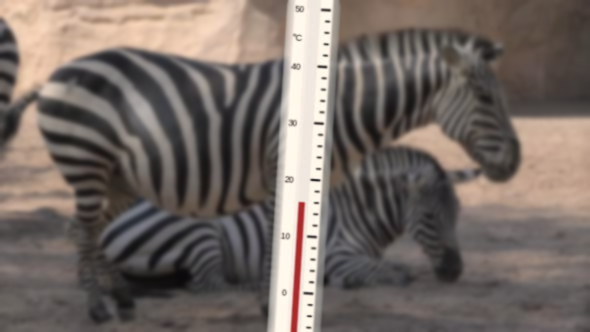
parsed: 16 °C
